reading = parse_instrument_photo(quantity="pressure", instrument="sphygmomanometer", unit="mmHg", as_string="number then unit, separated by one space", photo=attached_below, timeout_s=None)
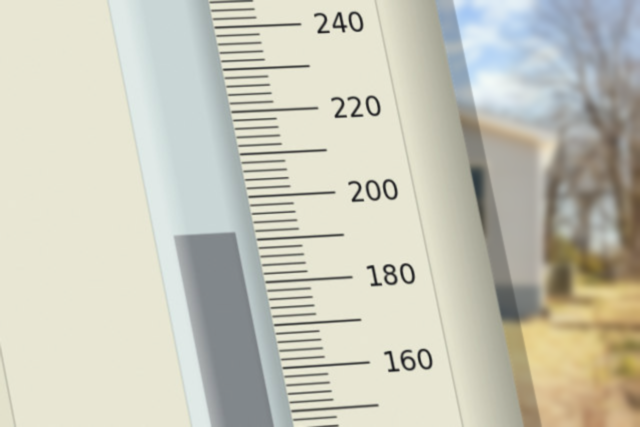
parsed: 192 mmHg
